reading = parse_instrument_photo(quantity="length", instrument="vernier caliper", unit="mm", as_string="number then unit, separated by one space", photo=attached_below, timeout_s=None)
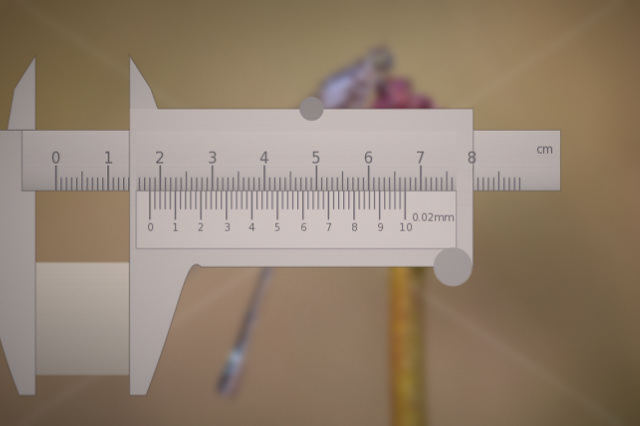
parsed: 18.0 mm
